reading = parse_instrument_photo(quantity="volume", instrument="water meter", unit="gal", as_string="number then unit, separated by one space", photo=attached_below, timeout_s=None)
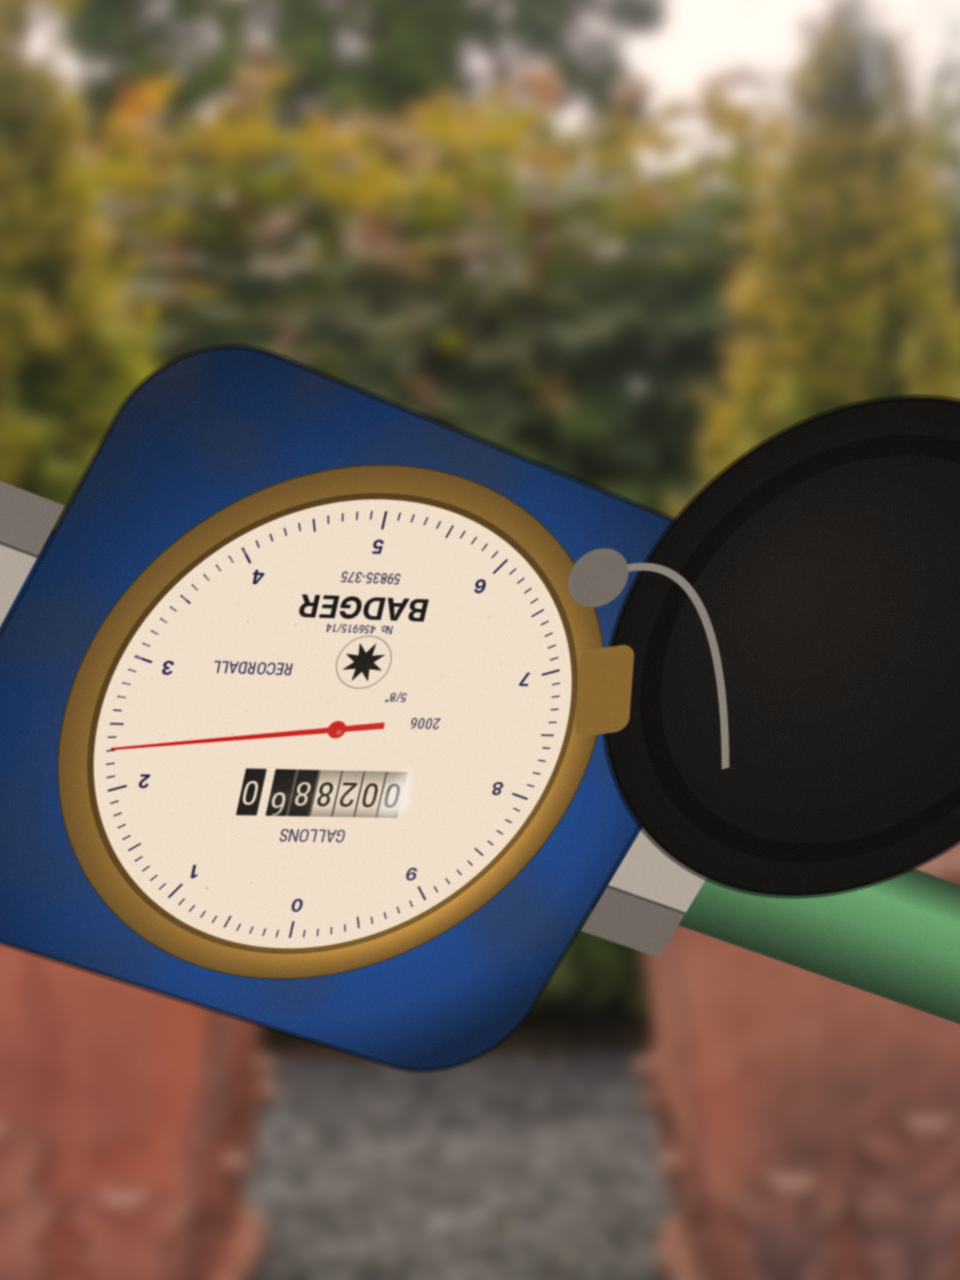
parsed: 28862.3 gal
